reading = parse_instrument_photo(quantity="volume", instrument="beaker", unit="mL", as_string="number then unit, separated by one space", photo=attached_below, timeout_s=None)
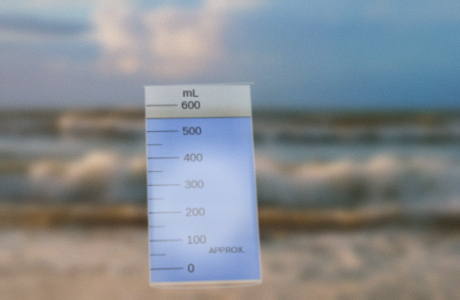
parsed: 550 mL
